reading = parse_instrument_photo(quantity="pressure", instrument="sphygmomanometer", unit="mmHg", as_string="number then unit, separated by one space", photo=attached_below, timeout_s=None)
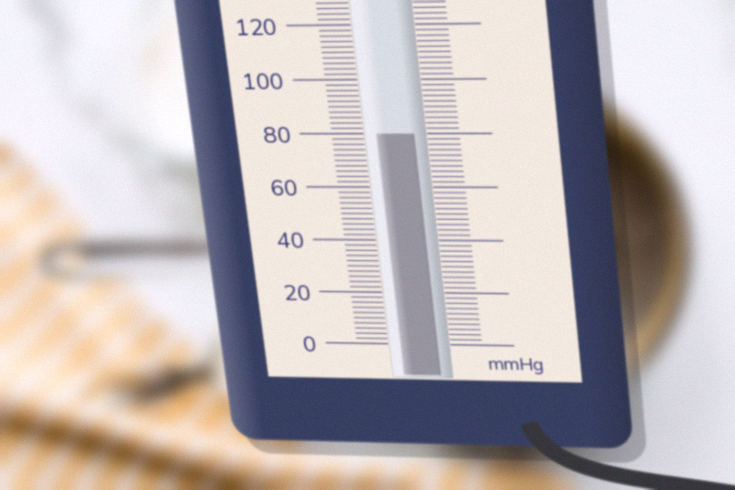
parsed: 80 mmHg
